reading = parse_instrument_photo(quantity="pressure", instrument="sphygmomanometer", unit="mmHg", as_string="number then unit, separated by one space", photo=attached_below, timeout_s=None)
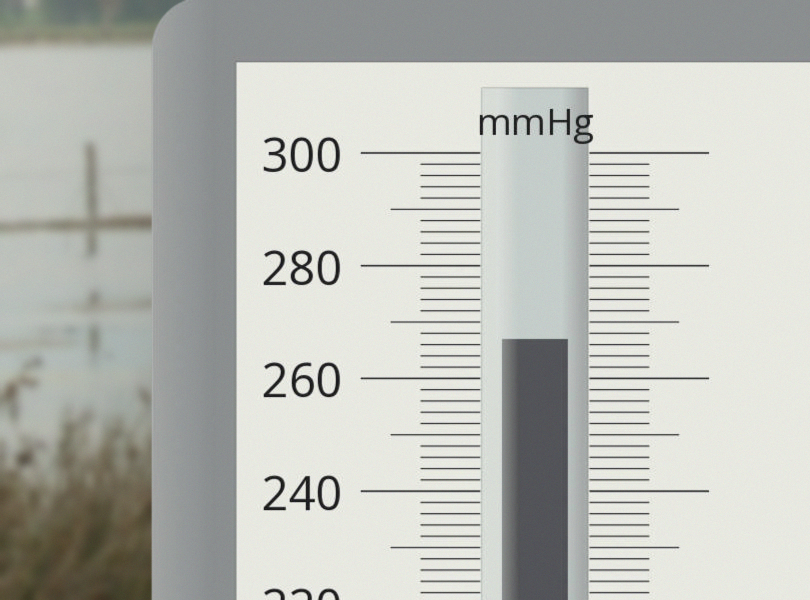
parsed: 267 mmHg
